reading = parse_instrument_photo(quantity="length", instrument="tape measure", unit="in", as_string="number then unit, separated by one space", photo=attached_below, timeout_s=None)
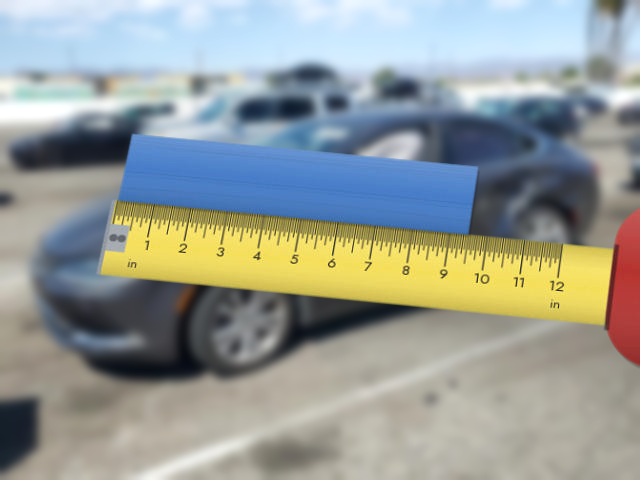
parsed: 9.5 in
